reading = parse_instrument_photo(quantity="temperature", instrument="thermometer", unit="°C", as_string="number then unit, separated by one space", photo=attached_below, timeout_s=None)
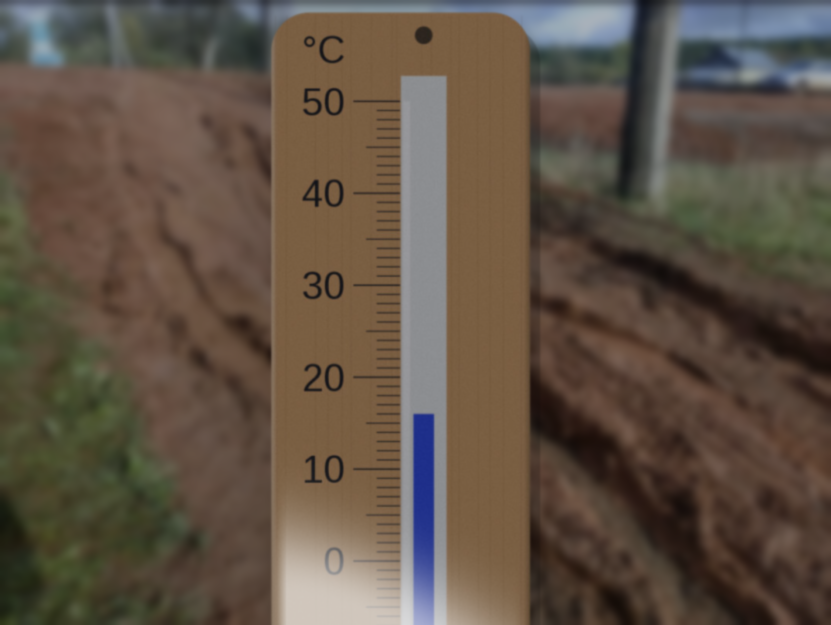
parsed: 16 °C
